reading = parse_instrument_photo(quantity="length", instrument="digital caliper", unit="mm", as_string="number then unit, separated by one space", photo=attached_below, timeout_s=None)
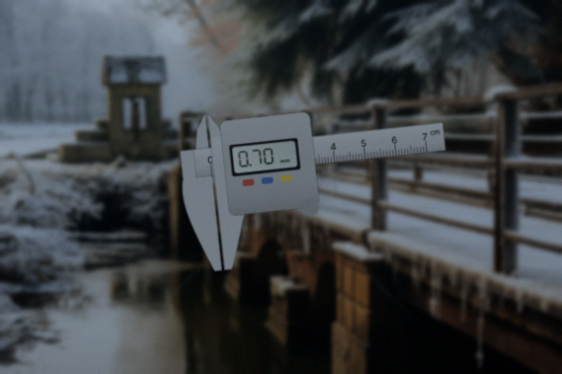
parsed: 0.70 mm
